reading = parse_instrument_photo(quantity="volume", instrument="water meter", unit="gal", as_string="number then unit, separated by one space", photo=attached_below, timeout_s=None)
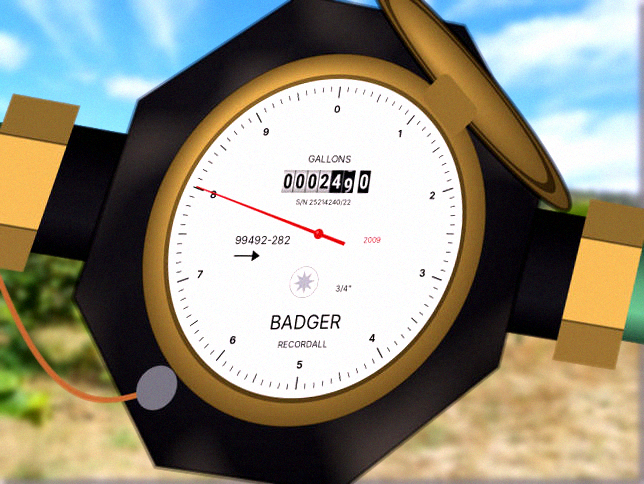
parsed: 2488.0 gal
